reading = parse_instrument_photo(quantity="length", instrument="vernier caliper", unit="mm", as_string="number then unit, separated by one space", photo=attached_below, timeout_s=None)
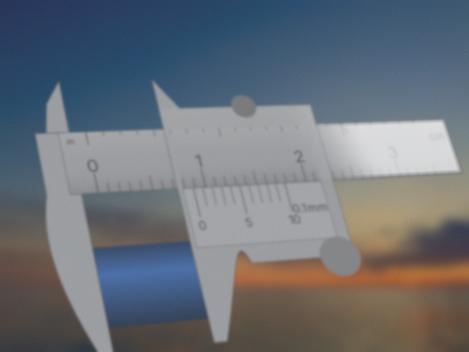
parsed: 8.8 mm
